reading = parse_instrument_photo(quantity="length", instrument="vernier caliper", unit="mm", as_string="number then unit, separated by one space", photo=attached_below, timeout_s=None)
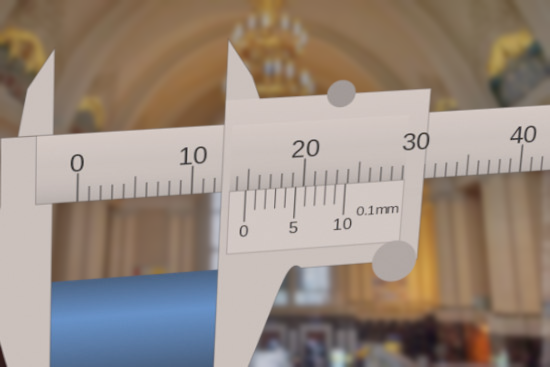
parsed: 14.8 mm
